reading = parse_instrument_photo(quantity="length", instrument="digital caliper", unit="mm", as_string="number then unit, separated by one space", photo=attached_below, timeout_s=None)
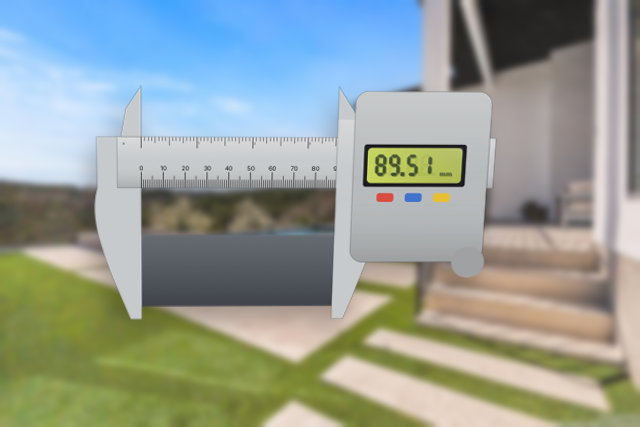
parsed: 89.51 mm
